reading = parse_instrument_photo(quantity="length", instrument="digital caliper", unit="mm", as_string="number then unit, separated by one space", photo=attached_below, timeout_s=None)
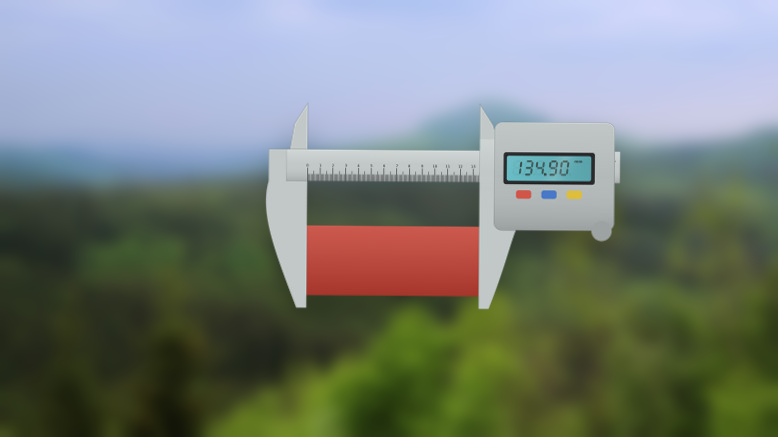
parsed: 134.90 mm
